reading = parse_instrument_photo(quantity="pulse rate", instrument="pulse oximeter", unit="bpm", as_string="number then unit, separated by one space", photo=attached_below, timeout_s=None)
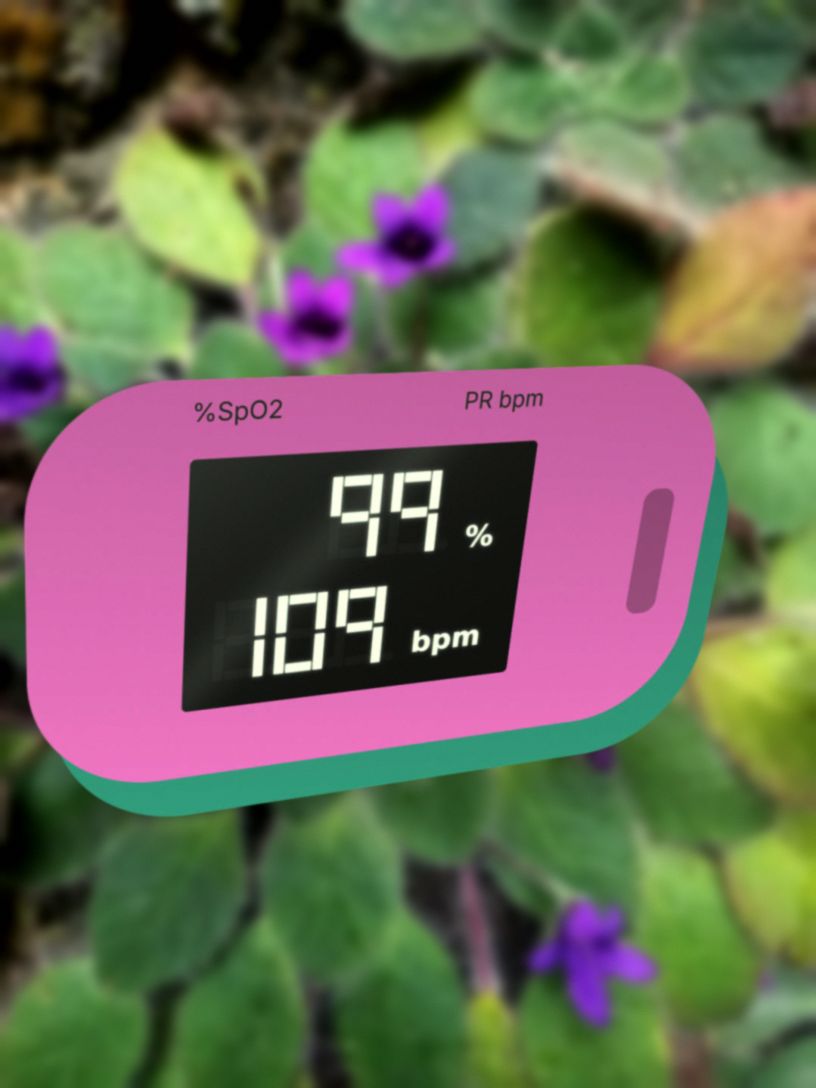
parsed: 109 bpm
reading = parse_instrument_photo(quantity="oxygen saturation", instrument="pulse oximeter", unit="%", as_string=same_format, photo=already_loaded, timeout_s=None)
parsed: 99 %
